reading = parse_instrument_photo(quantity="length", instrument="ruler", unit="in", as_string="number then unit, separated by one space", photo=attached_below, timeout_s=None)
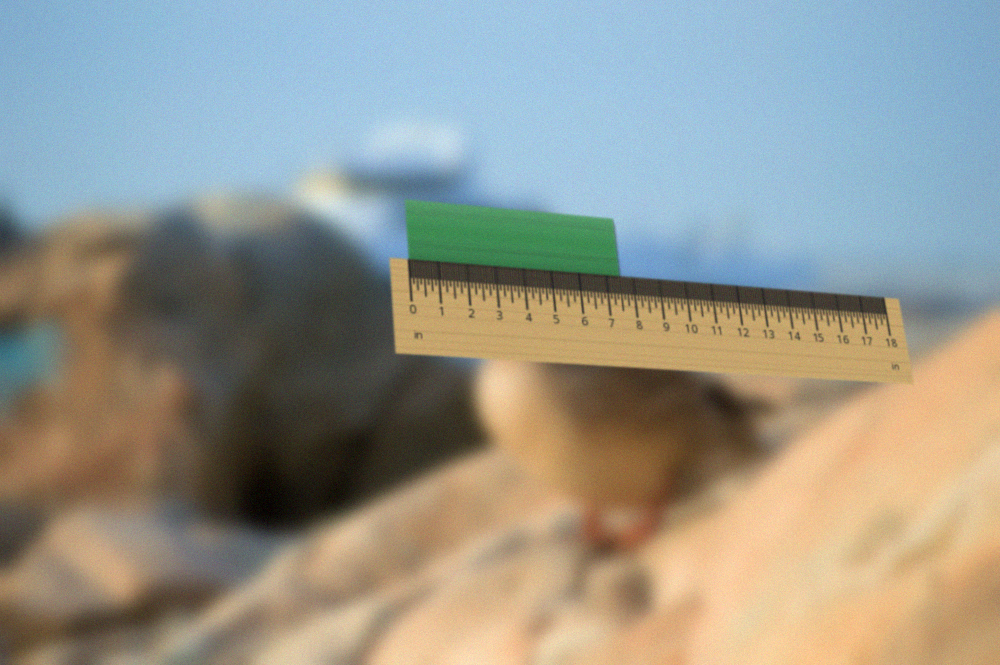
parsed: 7.5 in
